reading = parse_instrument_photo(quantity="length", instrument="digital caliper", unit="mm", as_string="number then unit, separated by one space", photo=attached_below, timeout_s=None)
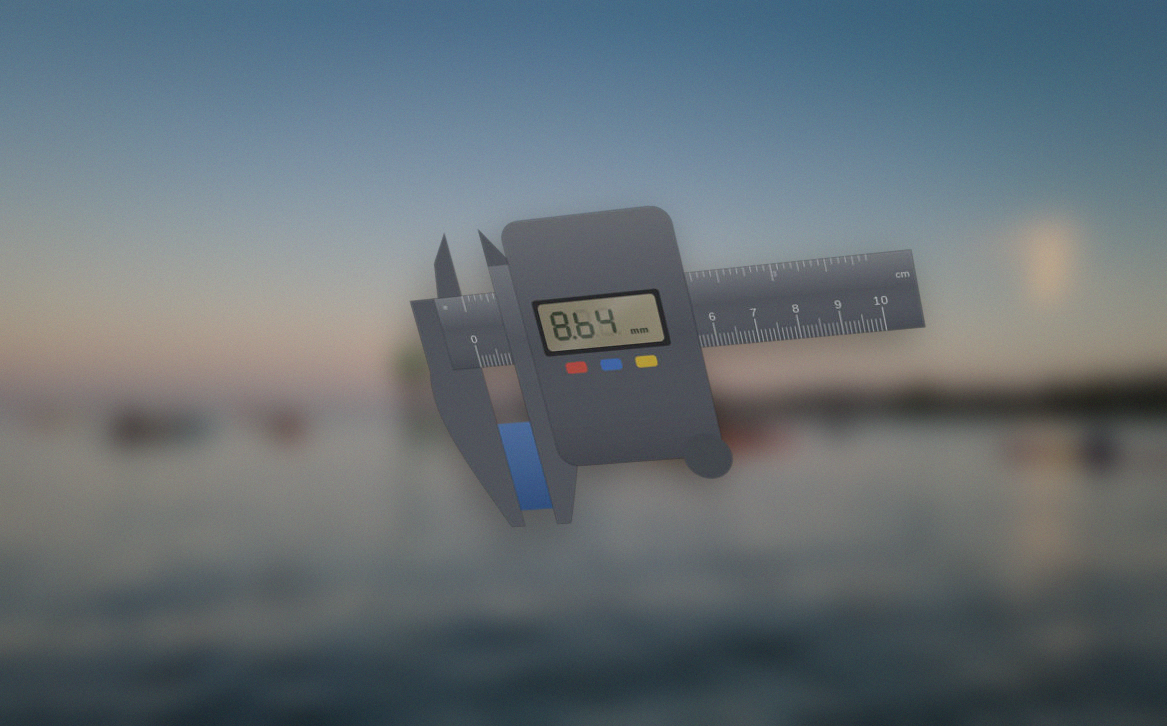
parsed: 8.64 mm
